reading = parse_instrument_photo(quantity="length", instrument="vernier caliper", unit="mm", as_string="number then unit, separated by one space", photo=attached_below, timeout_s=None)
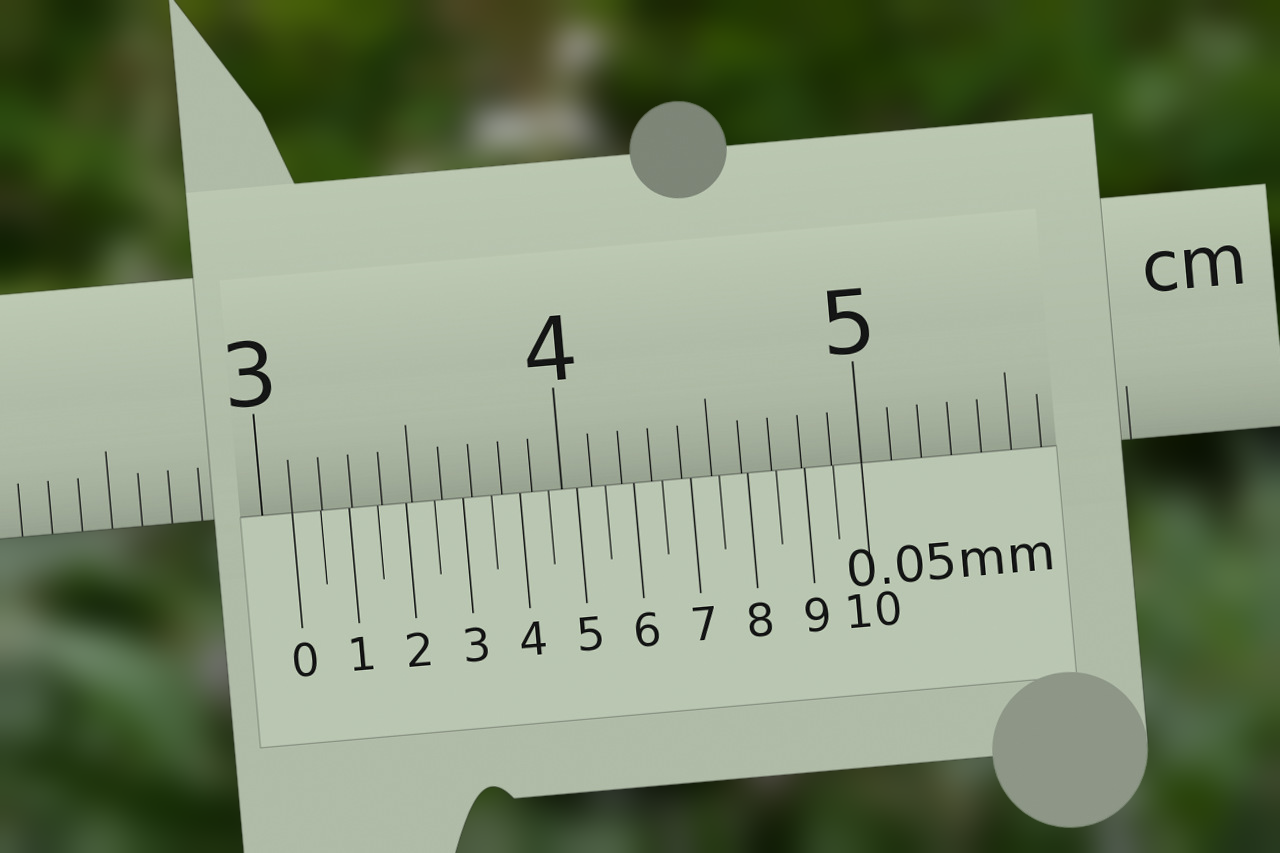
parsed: 31.00 mm
